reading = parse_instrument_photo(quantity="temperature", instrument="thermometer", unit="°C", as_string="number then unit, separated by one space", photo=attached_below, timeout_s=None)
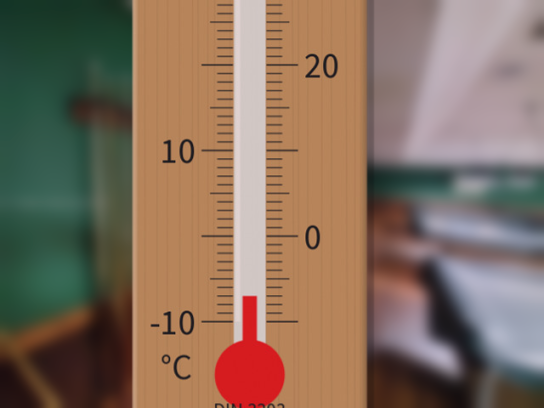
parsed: -7 °C
